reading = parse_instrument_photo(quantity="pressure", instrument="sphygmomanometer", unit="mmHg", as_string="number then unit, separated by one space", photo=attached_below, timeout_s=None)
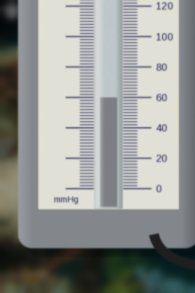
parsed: 60 mmHg
